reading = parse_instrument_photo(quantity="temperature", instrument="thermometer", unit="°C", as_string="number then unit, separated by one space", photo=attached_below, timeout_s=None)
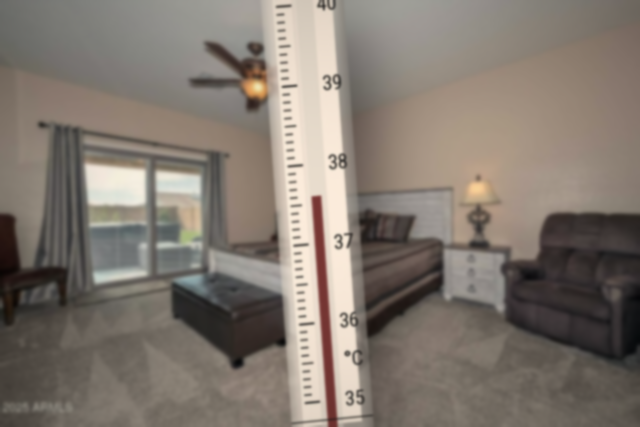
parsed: 37.6 °C
